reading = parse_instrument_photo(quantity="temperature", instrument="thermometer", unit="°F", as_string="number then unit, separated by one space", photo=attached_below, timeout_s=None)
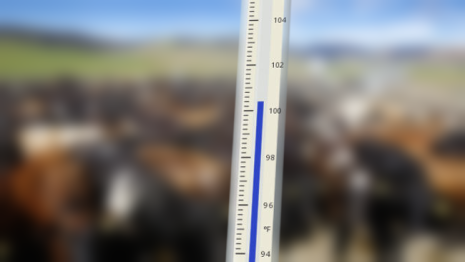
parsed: 100.4 °F
